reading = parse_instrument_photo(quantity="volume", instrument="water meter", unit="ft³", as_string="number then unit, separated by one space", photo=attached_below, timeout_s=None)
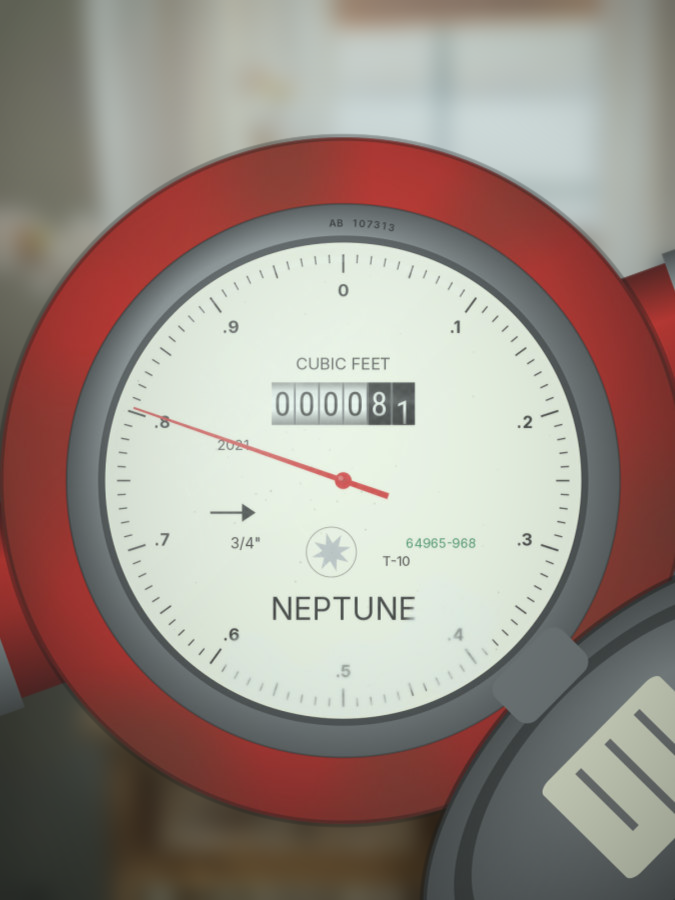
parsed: 80.80 ft³
